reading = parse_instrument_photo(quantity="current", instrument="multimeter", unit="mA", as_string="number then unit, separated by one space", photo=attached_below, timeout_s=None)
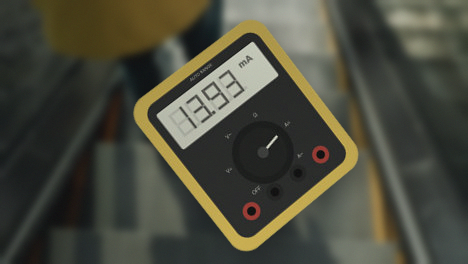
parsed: 13.93 mA
